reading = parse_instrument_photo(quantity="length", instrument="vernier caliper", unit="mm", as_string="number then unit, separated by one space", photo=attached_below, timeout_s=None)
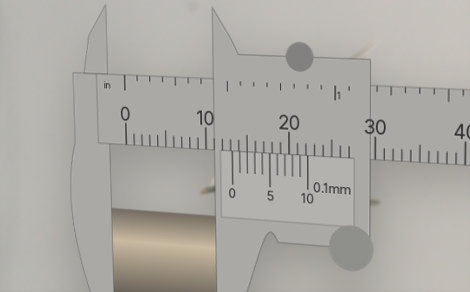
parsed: 13.2 mm
